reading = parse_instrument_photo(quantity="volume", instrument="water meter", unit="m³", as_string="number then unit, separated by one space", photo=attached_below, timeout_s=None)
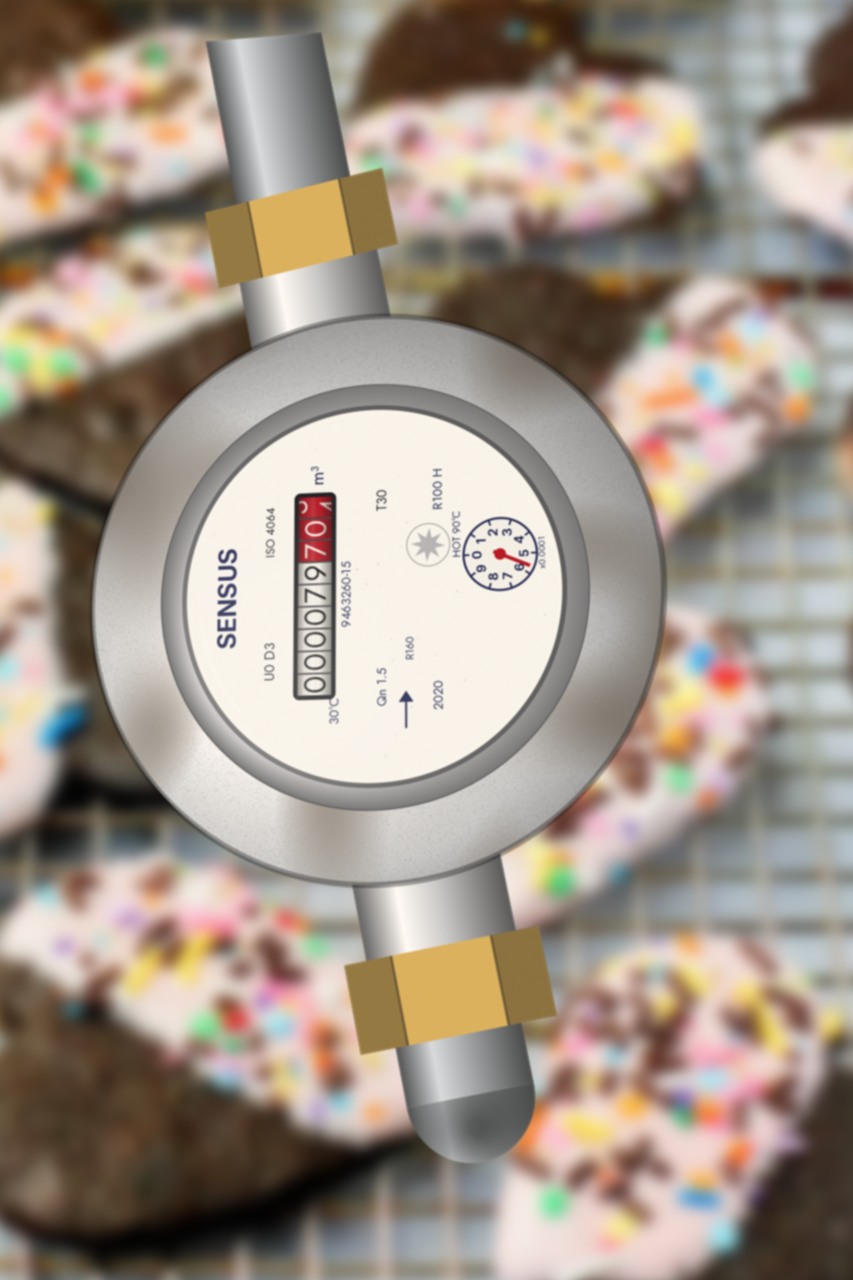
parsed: 79.7035 m³
